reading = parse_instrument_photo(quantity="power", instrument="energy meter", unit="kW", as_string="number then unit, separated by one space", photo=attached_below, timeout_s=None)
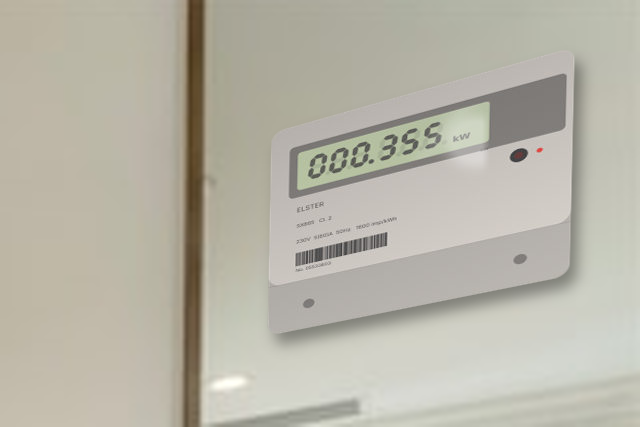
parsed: 0.355 kW
